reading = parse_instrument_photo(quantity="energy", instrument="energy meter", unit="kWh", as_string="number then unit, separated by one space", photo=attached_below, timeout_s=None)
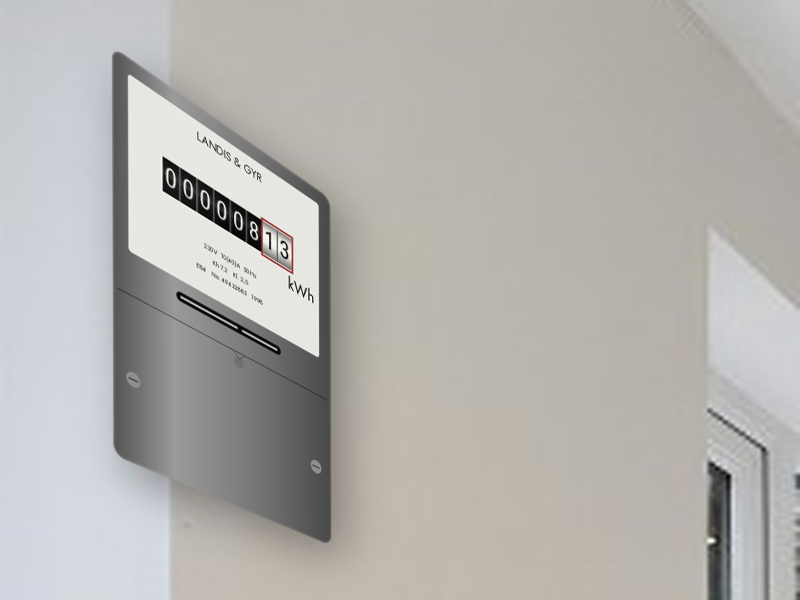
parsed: 8.13 kWh
